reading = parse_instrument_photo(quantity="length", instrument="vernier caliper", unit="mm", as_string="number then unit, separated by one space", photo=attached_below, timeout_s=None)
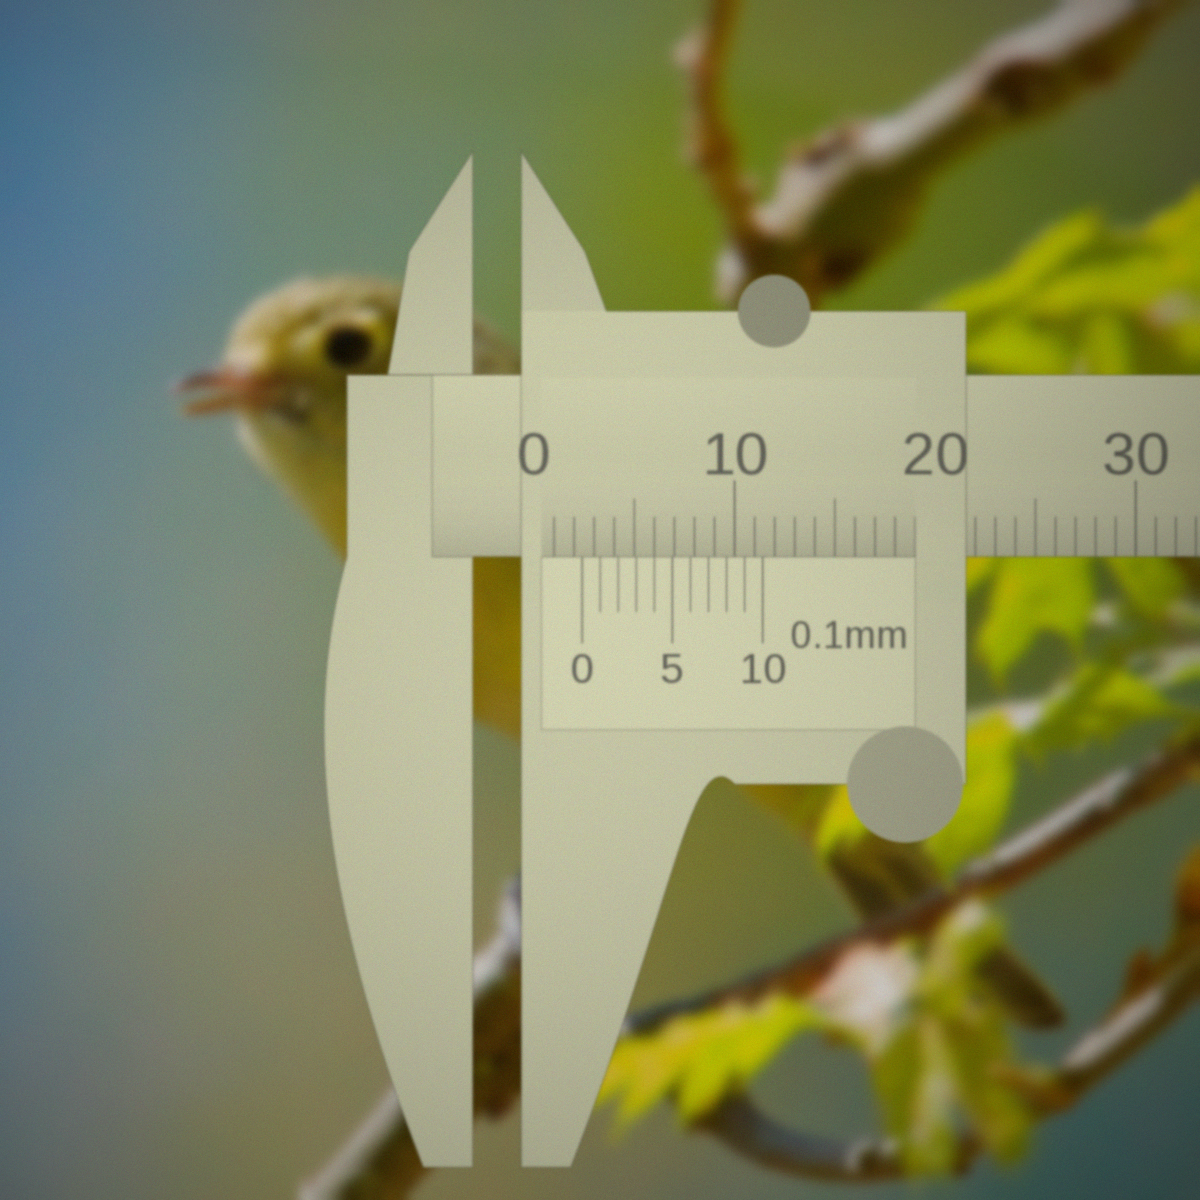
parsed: 2.4 mm
